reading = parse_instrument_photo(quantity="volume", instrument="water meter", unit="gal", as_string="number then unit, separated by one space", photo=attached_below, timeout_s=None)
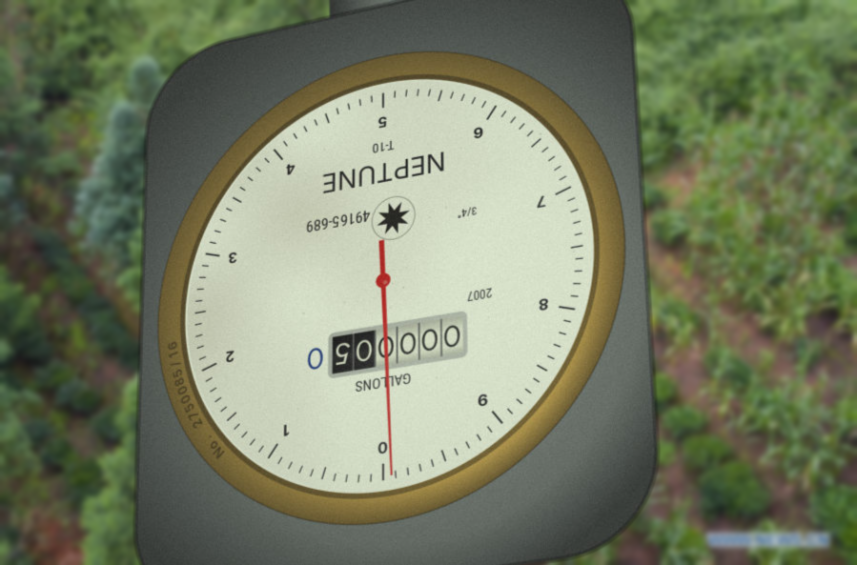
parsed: 49.9 gal
